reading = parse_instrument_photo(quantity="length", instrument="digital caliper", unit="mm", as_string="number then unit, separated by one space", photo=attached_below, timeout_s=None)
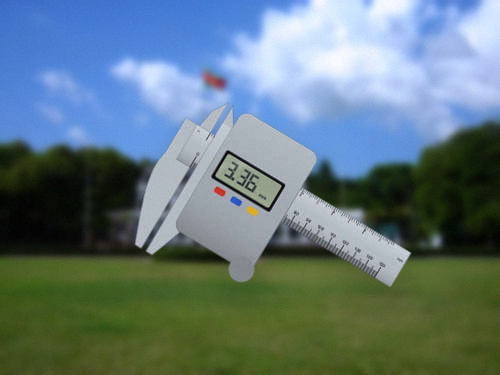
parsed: 3.36 mm
